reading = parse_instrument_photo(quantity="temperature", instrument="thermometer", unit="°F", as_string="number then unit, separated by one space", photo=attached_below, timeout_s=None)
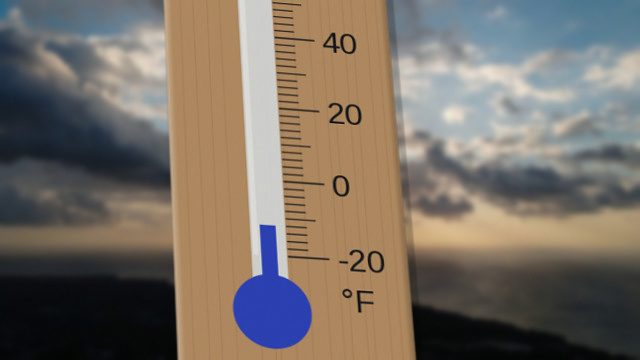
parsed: -12 °F
